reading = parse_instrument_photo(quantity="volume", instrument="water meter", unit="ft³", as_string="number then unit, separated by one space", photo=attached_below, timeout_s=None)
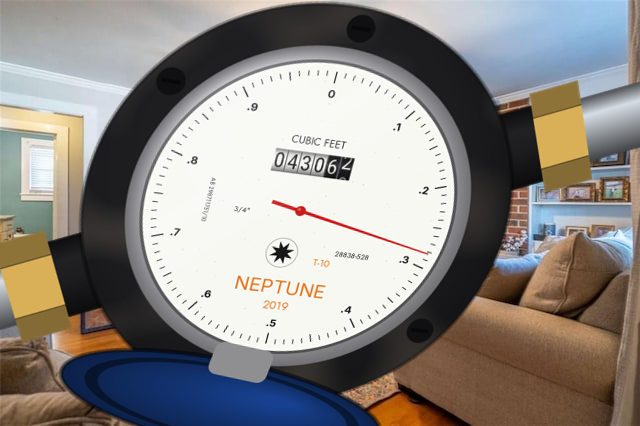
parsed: 43062.28 ft³
